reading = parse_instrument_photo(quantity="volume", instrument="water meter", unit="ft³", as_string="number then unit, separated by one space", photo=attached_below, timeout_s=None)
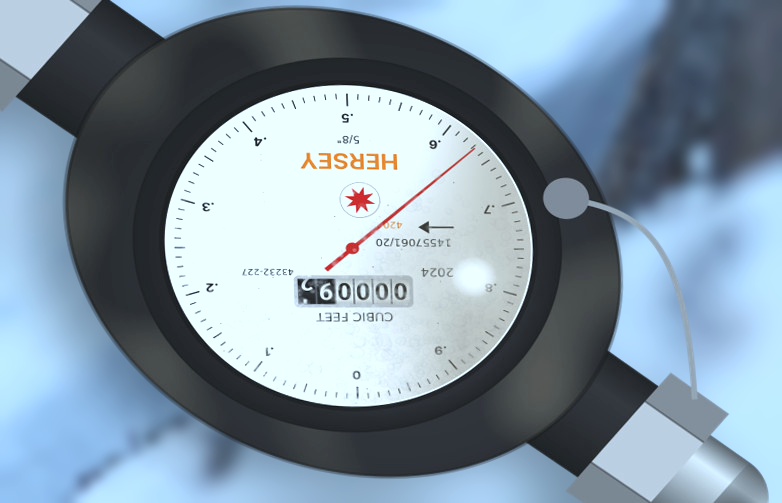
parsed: 91.63 ft³
